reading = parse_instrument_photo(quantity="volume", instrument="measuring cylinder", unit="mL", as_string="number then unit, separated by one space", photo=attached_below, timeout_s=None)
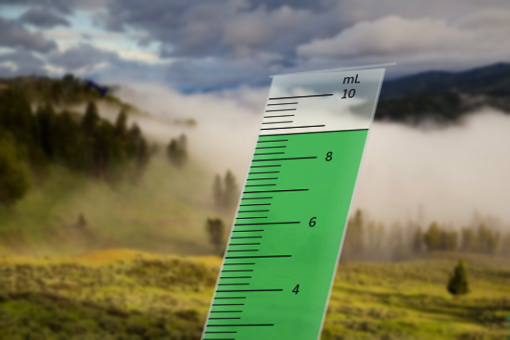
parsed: 8.8 mL
